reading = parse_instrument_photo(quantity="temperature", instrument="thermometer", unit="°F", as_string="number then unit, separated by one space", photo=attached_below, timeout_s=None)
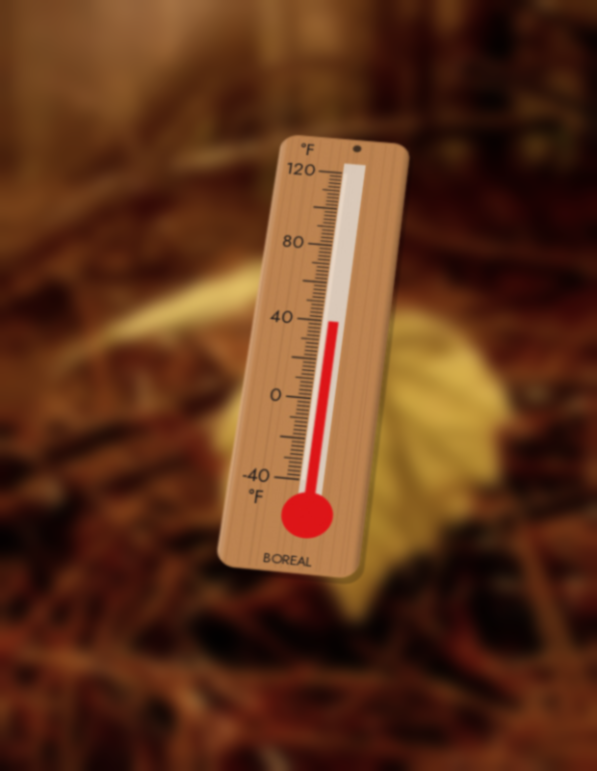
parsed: 40 °F
